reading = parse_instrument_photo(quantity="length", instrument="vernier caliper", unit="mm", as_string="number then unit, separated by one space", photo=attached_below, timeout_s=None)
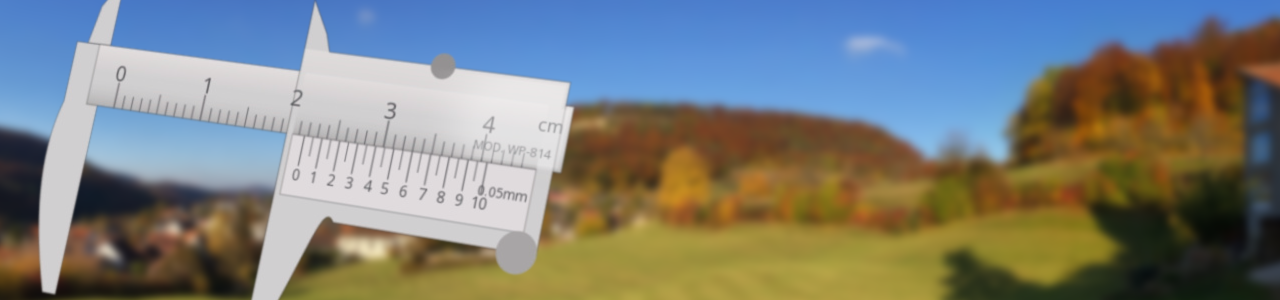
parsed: 21.6 mm
